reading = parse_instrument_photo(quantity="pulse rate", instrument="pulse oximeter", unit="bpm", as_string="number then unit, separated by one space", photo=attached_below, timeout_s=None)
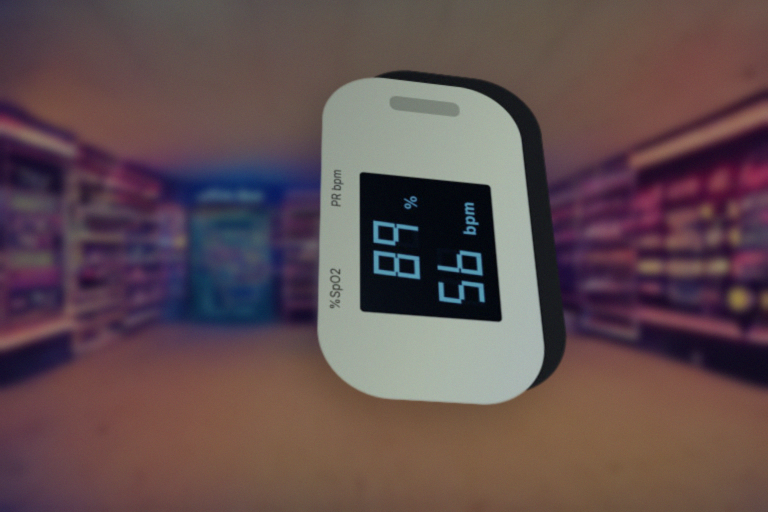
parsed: 56 bpm
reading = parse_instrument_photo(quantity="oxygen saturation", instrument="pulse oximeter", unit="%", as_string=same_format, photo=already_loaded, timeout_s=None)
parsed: 89 %
